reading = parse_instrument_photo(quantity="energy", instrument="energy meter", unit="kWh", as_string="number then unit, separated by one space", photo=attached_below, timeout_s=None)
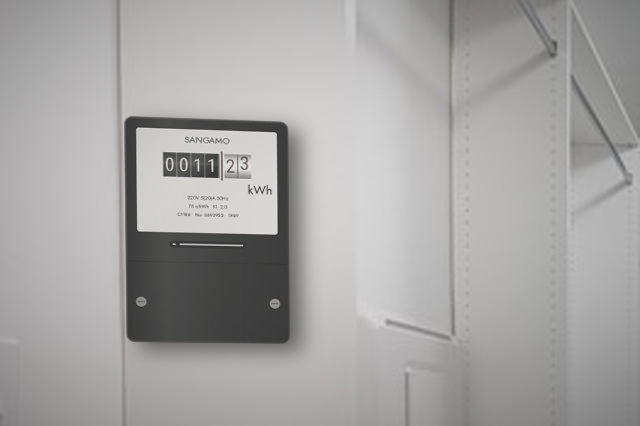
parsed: 11.23 kWh
